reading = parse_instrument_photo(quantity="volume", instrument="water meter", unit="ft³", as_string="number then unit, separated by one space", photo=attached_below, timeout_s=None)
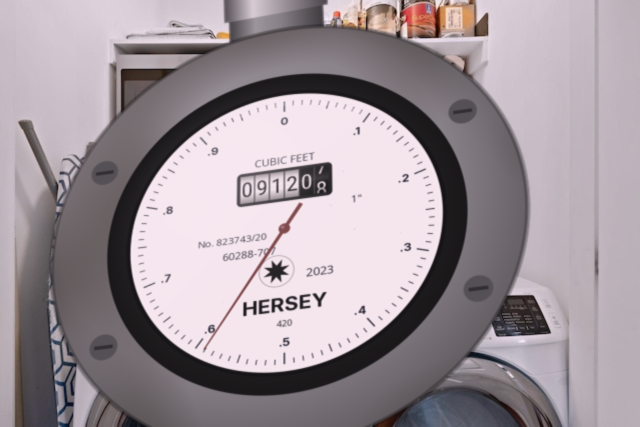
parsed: 91207.59 ft³
